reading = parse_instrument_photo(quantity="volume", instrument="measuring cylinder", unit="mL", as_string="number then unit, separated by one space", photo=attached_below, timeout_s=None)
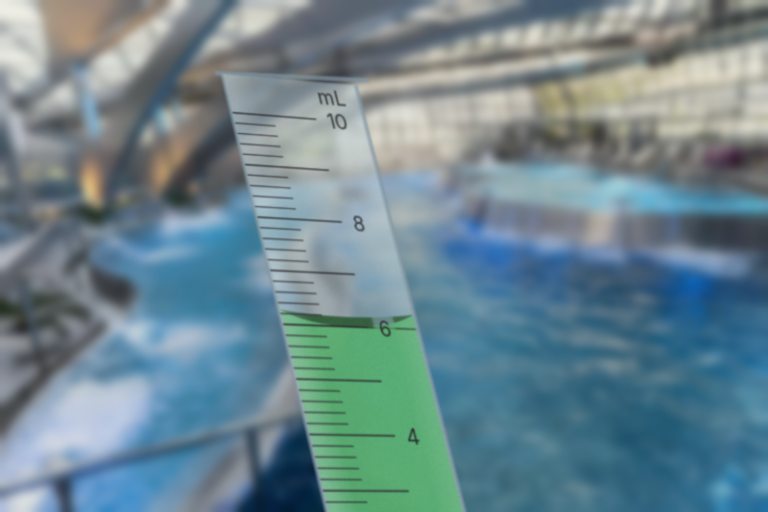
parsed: 6 mL
